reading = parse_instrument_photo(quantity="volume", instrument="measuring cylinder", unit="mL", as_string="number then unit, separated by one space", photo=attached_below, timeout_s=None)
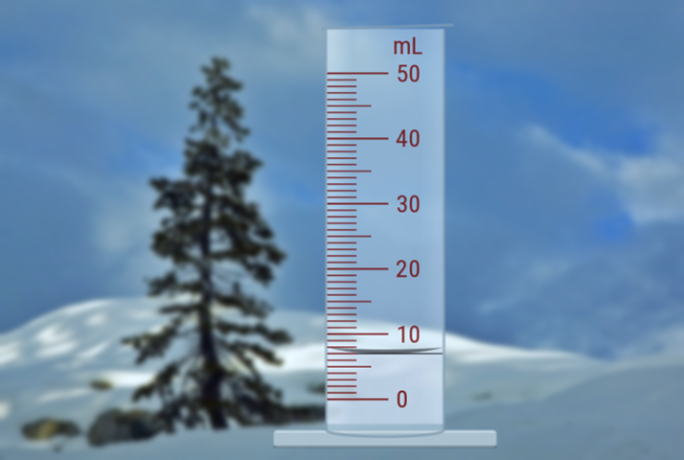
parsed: 7 mL
